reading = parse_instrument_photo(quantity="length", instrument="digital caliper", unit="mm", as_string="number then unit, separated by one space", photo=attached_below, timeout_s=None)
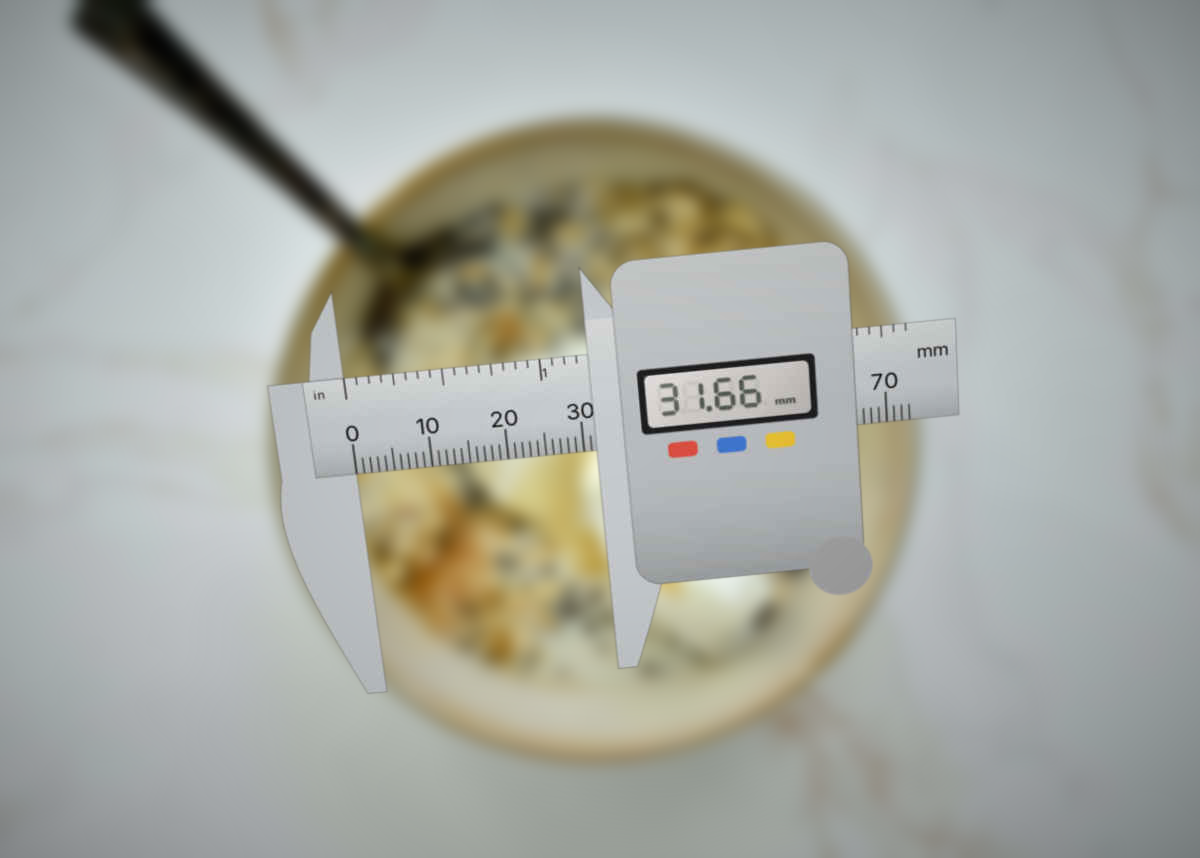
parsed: 31.66 mm
